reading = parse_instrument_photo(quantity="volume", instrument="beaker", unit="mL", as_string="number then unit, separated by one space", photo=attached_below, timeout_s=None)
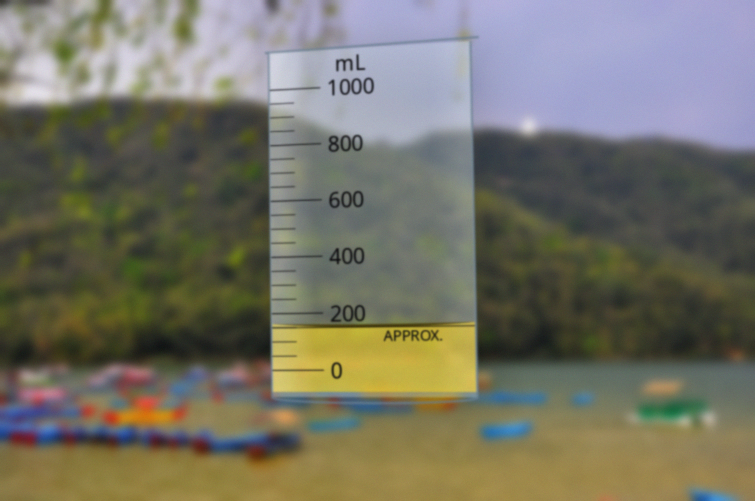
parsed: 150 mL
